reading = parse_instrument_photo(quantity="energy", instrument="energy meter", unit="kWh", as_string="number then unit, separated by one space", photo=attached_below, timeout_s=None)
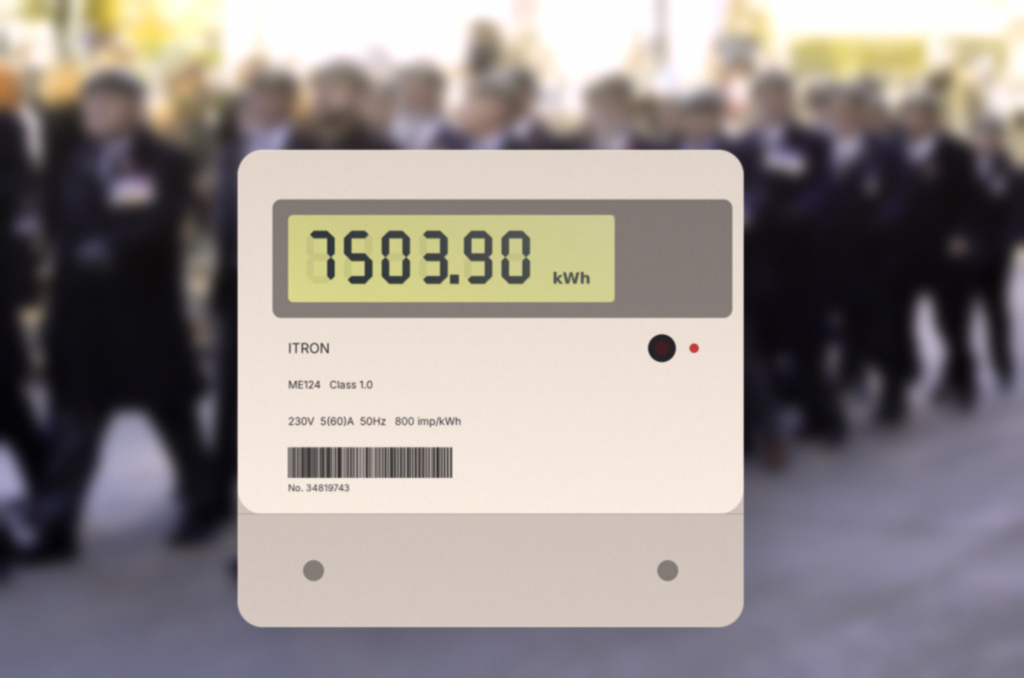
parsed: 7503.90 kWh
